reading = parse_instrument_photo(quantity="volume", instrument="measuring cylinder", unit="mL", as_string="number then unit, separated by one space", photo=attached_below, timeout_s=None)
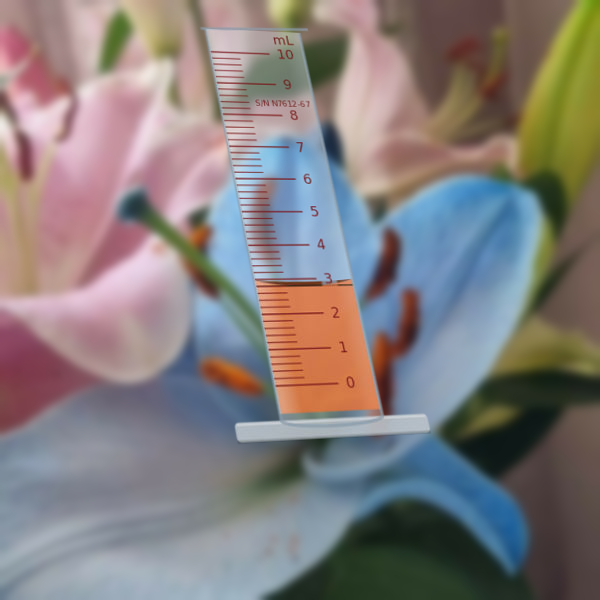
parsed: 2.8 mL
